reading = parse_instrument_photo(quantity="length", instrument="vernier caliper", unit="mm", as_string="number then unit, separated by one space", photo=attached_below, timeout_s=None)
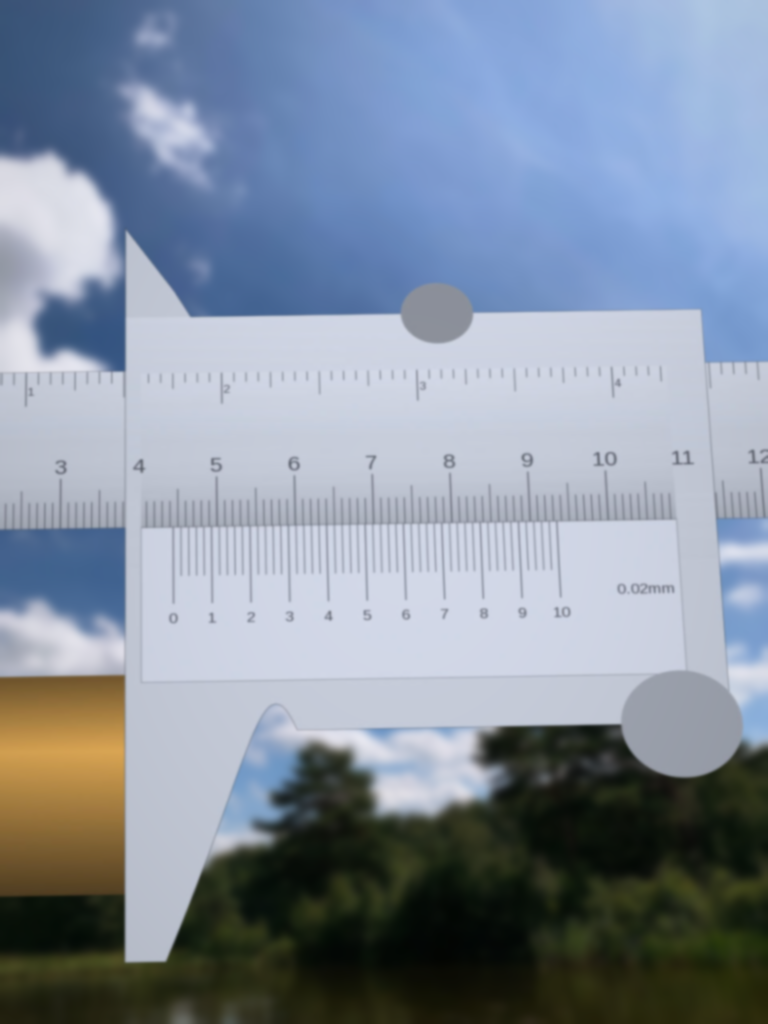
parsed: 44.4 mm
